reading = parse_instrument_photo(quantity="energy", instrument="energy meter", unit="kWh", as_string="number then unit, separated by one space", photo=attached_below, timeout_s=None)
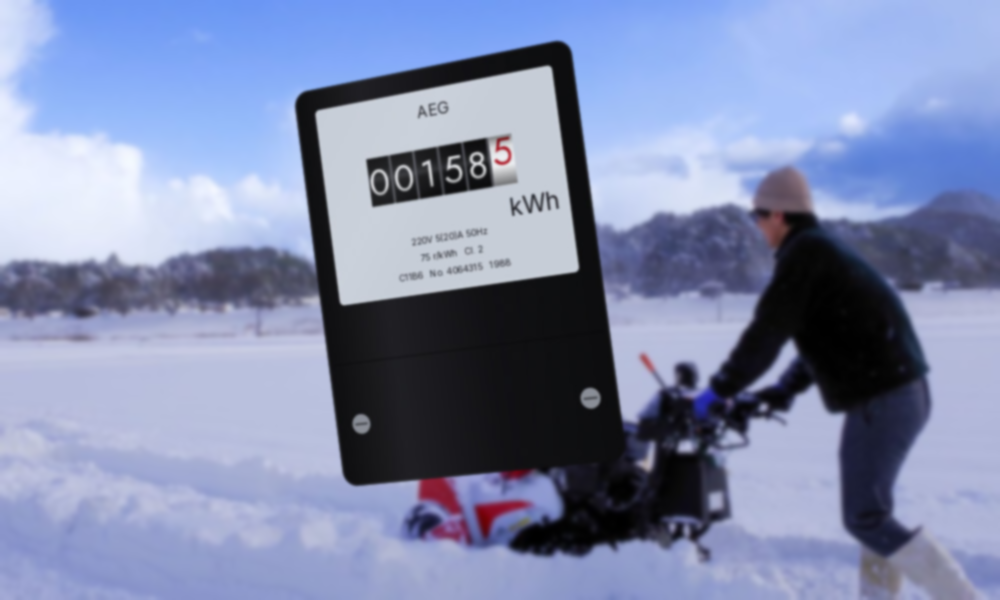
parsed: 158.5 kWh
